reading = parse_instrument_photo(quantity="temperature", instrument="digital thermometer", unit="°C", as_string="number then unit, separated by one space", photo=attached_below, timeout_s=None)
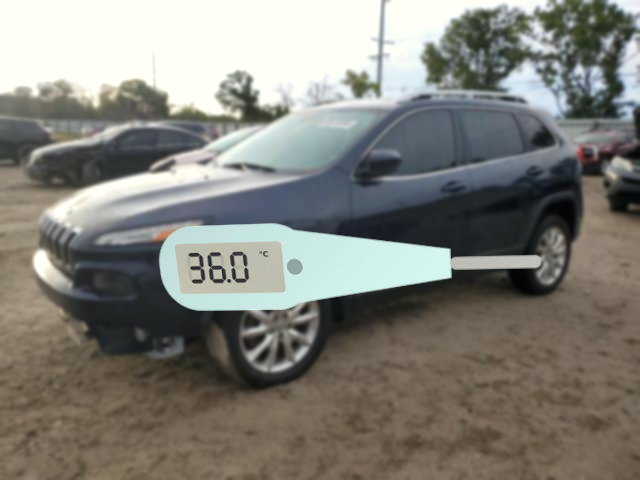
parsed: 36.0 °C
